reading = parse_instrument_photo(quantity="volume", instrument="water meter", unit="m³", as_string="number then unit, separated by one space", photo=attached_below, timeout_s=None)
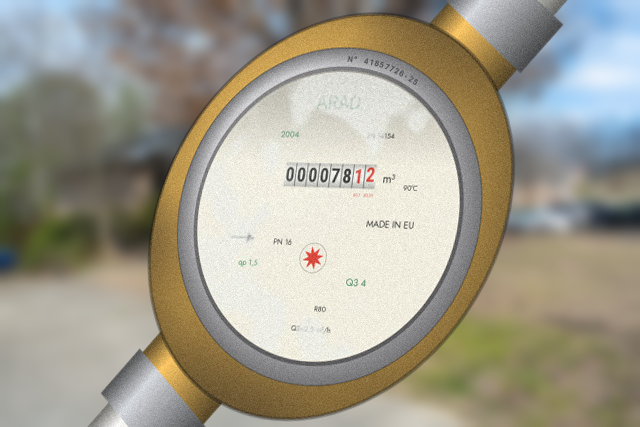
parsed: 78.12 m³
